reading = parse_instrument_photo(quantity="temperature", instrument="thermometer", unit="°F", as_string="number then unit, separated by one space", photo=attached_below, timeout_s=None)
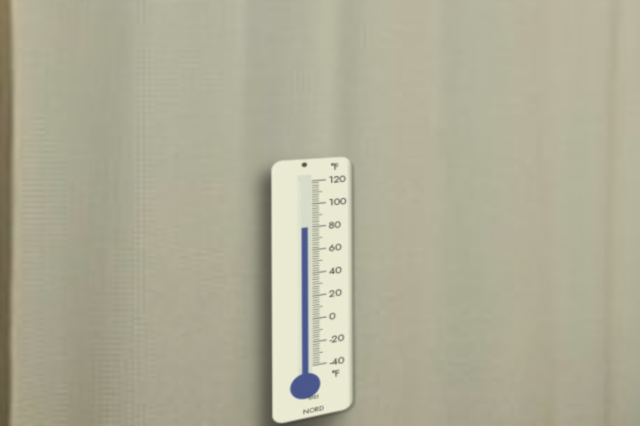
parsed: 80 °F
